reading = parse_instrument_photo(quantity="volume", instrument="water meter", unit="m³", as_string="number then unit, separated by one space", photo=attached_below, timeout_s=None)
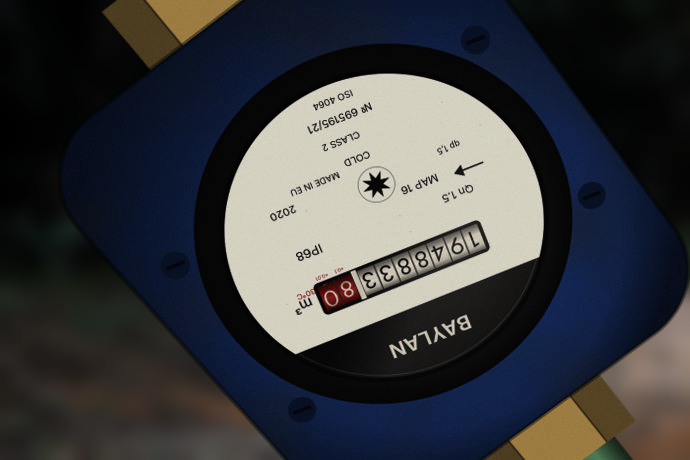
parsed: 1948833.80 m³
